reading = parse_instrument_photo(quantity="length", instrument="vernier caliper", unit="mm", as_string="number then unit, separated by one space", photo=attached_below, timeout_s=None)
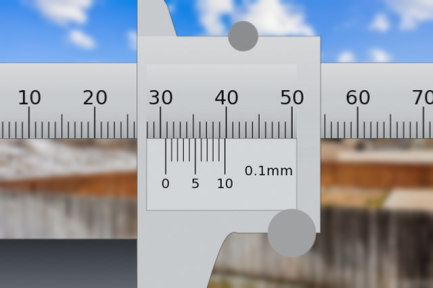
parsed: 30.8 mm
